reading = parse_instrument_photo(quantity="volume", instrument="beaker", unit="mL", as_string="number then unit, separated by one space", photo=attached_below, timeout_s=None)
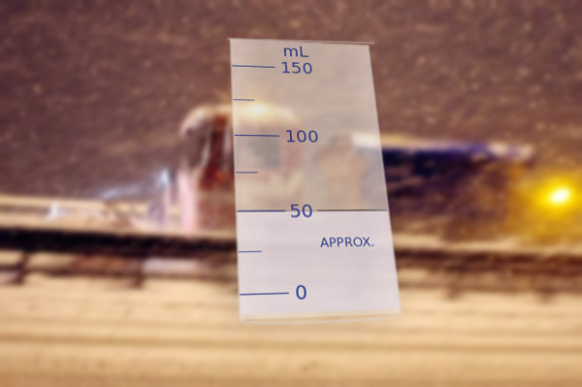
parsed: 50 mL
